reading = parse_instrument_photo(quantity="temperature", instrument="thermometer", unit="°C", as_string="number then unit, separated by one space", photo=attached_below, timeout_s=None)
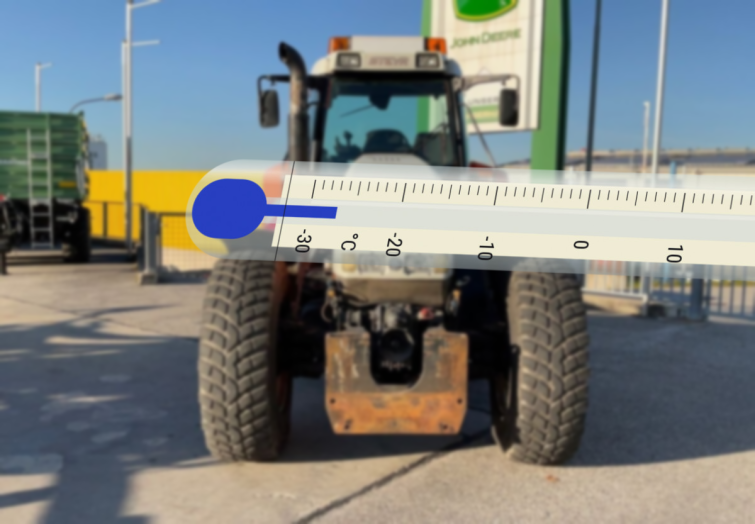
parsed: -27 °C
